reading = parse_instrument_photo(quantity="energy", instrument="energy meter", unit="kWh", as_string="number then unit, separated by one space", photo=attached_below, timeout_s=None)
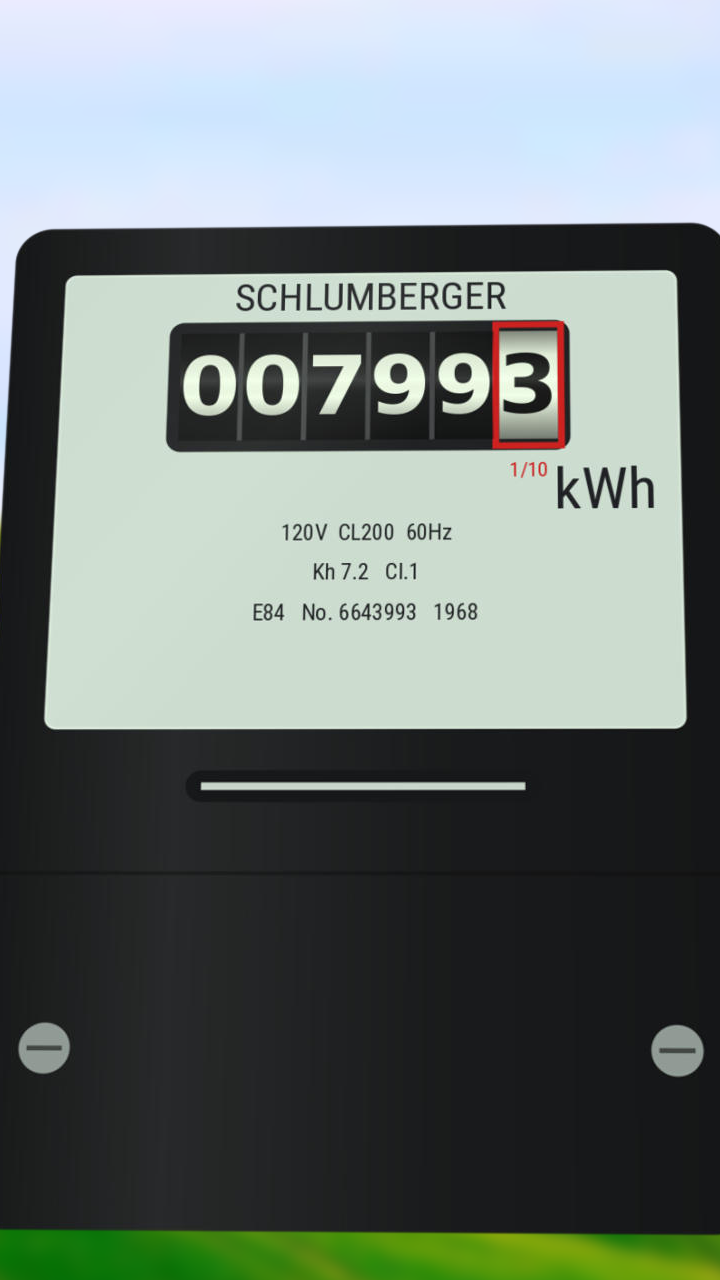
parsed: 799.3 kWh
